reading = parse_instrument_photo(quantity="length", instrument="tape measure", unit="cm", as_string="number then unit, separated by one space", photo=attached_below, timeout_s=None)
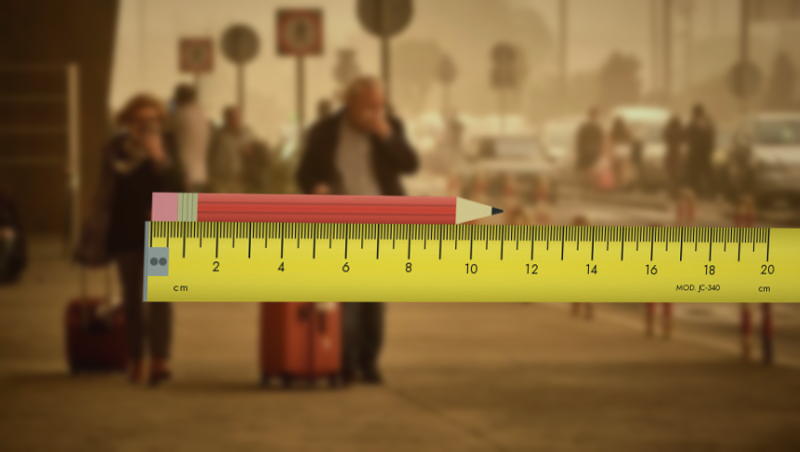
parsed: 11 cm
